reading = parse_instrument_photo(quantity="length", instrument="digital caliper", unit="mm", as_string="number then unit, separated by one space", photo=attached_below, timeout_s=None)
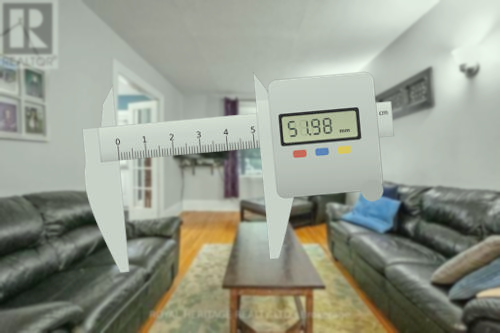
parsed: 51.98 mm
